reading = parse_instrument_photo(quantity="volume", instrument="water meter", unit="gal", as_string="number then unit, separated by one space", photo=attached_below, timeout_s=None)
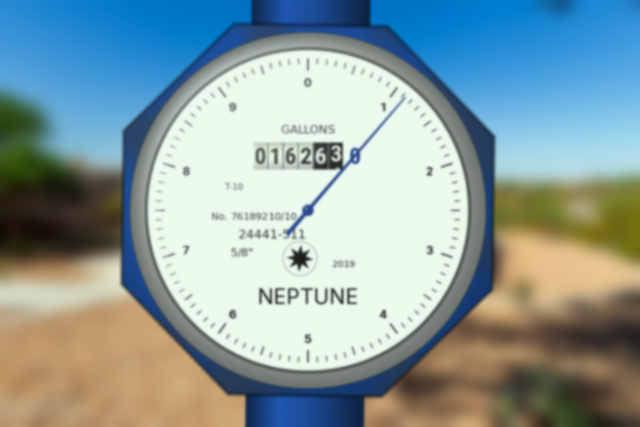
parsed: 162631.1 gal
